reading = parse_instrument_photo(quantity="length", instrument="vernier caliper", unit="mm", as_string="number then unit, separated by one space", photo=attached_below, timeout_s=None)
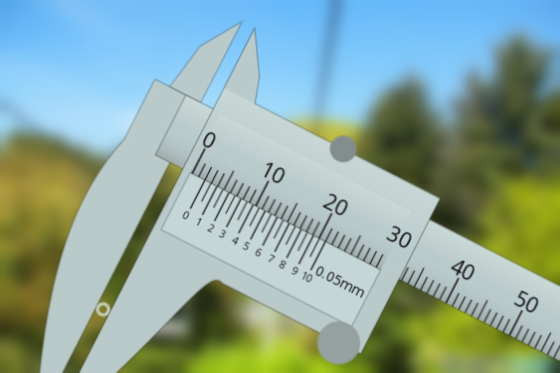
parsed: 2.0 mm
